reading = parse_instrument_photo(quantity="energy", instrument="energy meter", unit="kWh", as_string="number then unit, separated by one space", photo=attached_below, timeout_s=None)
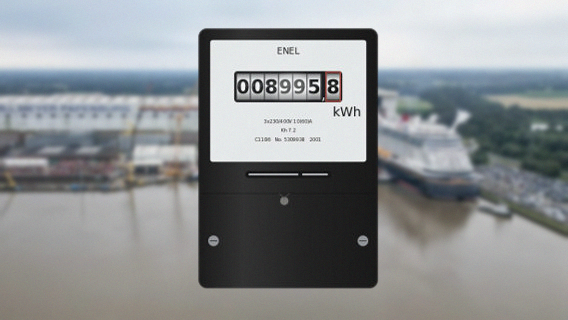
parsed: 8995.8 kWh
